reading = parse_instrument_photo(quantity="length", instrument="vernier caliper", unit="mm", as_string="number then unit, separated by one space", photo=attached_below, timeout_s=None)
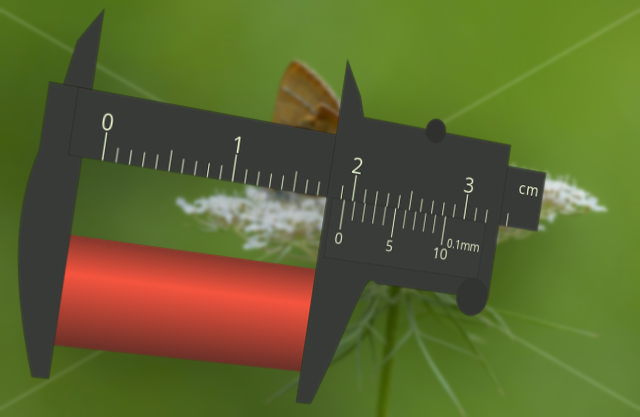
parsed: 19.3 mm
